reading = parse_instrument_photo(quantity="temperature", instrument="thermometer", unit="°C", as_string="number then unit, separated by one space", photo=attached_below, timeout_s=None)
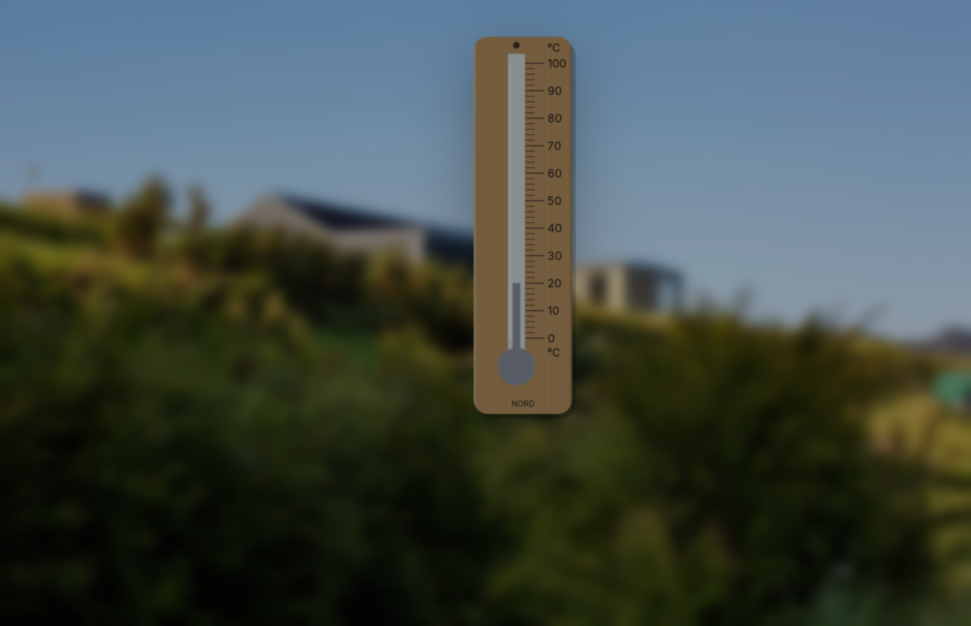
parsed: 20 °C
